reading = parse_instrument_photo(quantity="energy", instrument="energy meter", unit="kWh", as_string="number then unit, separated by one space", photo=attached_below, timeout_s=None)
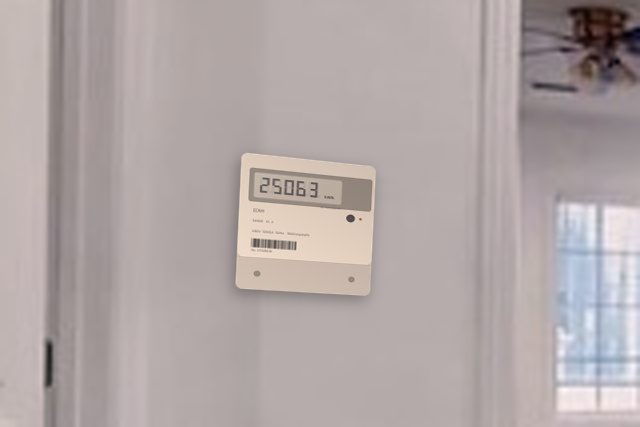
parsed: 25063 kWh
